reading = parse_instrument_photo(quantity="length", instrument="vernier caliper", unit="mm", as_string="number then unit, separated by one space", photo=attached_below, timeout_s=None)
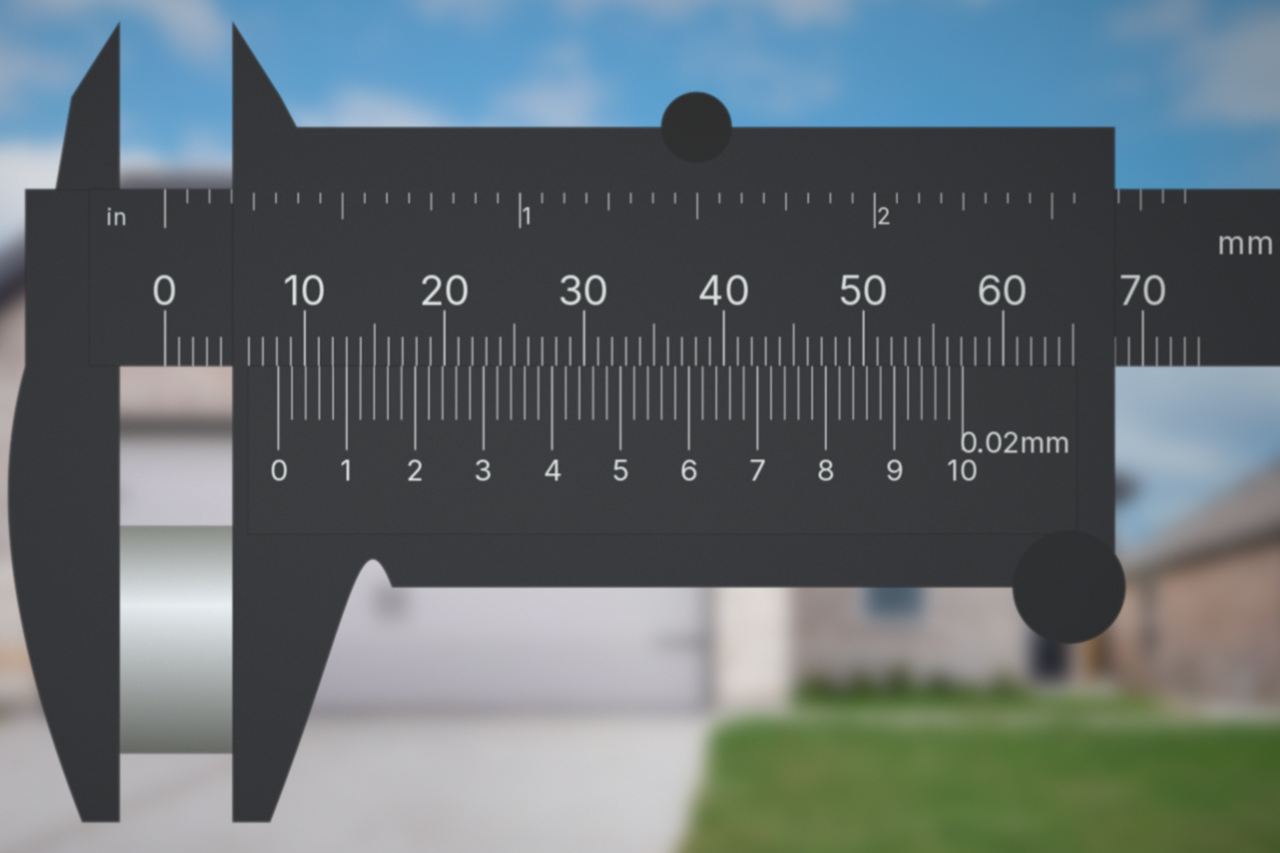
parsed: 8.1 mm
